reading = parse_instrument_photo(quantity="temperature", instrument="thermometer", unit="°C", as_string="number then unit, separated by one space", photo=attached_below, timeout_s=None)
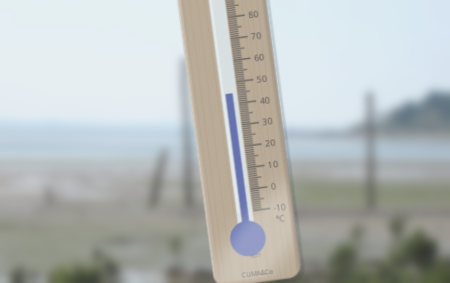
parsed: 45 °C
